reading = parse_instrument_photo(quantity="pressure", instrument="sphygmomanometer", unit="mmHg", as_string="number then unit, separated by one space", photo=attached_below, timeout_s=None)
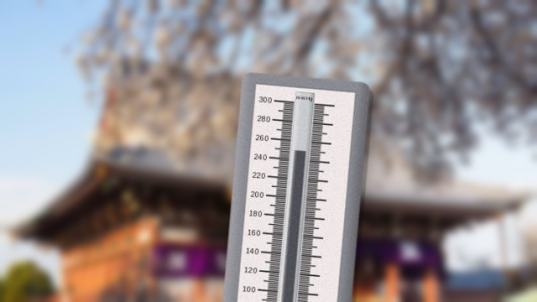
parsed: 250 mmHg
